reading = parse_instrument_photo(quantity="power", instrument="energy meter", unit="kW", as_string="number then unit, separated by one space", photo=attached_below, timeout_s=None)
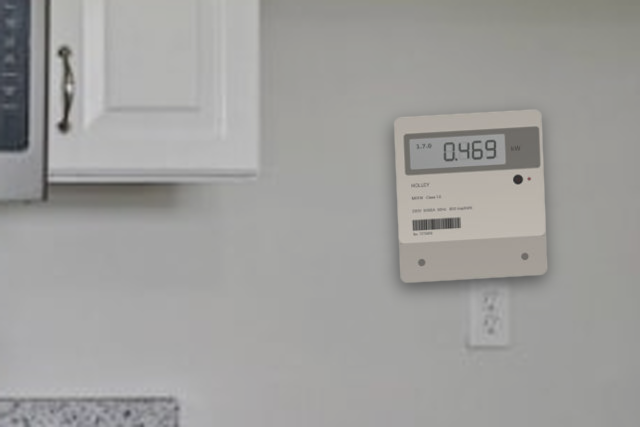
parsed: 0.469 kW
